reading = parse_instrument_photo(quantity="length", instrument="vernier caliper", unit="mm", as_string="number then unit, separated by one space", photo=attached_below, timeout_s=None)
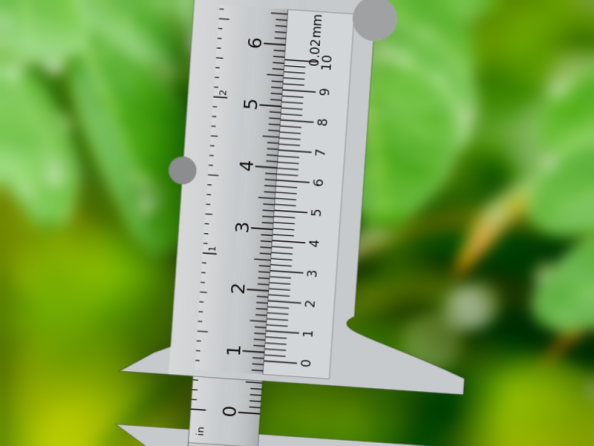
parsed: 8.6 mm
